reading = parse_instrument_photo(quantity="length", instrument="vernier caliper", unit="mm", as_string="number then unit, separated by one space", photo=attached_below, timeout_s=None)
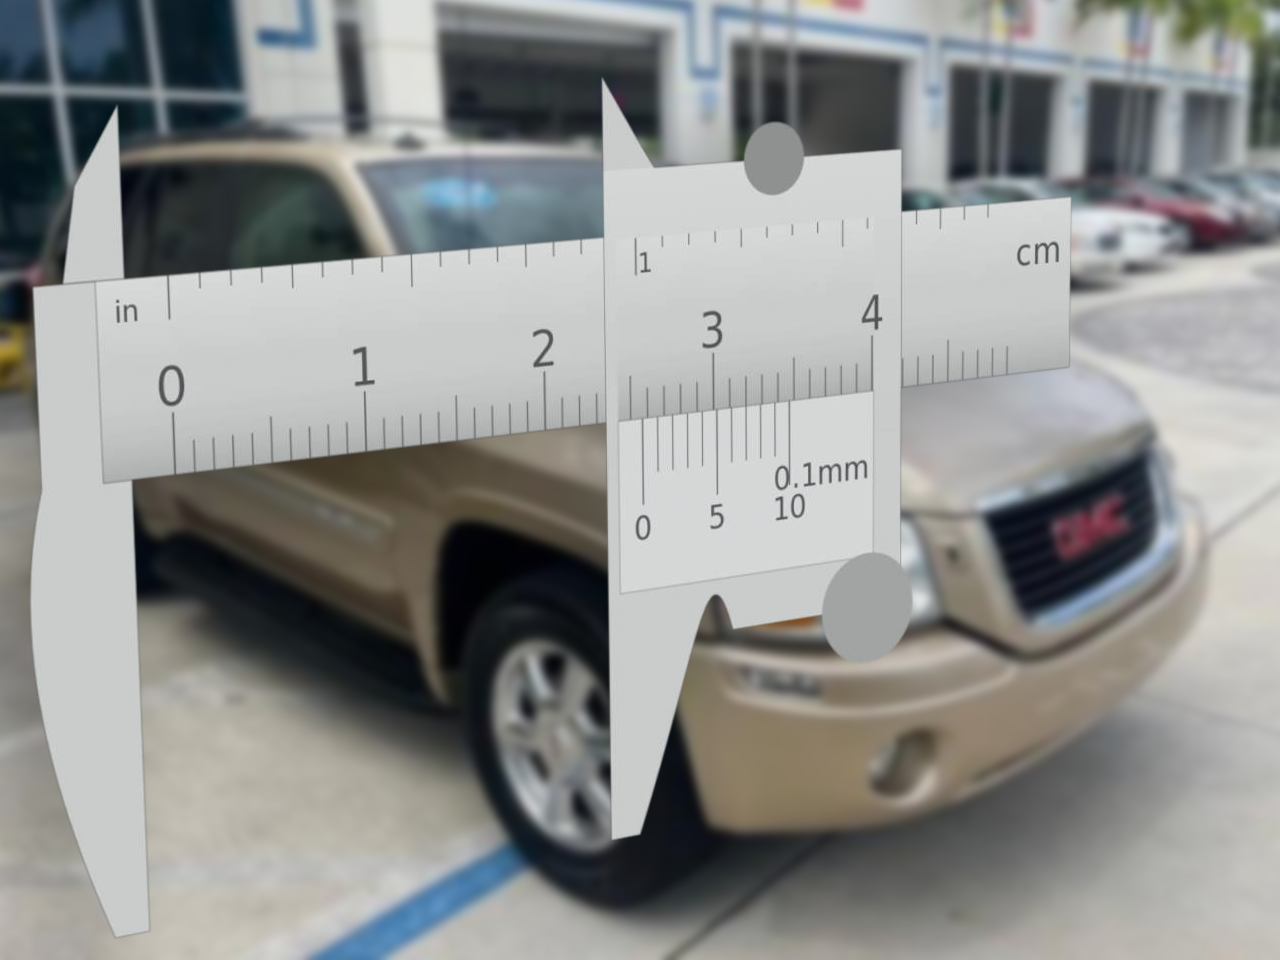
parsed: 25.7 mm
